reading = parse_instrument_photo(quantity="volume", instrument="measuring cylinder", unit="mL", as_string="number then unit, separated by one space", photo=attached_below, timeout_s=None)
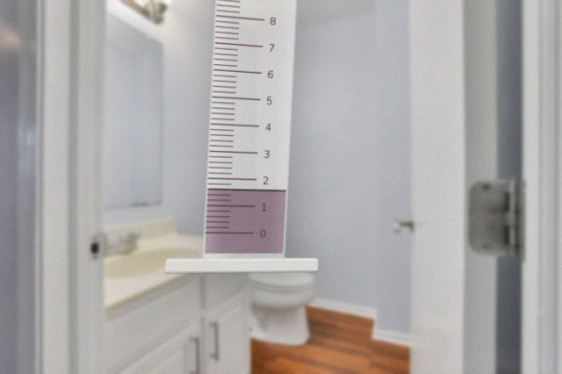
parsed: 1.6 mL
